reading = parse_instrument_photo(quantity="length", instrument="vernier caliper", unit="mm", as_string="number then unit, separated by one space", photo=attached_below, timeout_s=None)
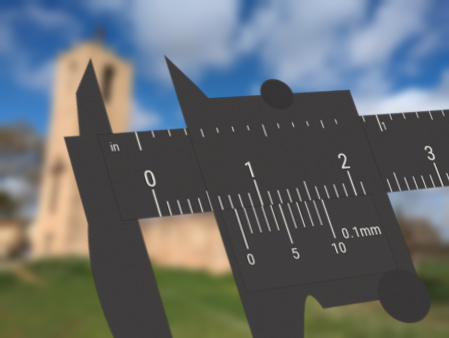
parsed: 7.2 mm
